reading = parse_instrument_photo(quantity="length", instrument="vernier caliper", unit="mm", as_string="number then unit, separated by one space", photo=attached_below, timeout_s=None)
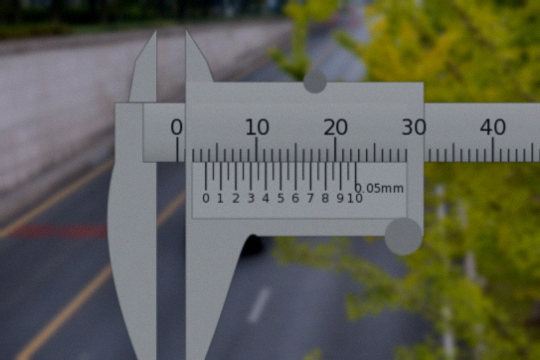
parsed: 3.6 mm
